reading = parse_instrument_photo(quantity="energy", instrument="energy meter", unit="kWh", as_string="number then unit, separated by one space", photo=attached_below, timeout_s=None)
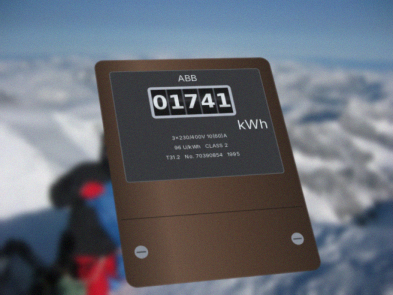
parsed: 1741 kWh
